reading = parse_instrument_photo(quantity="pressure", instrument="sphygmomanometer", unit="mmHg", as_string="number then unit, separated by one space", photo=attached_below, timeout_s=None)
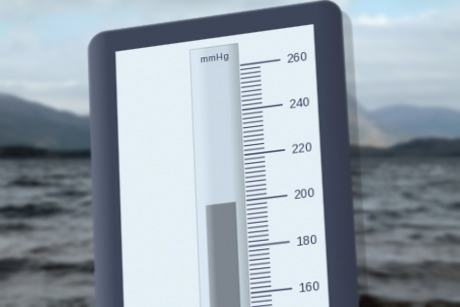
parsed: 200 mmHg
